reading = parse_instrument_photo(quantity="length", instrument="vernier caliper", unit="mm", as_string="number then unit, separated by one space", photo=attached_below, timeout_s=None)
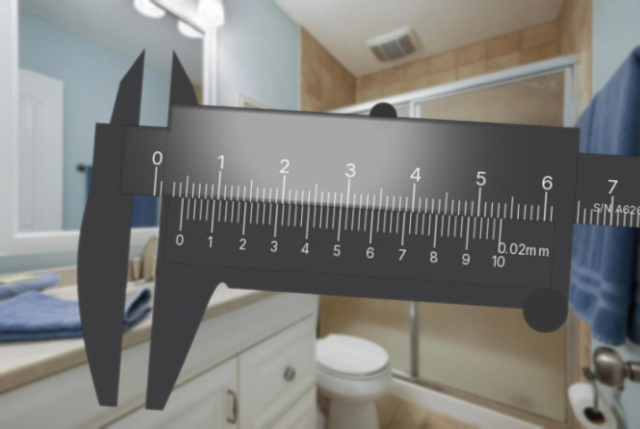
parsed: 4.5 mm
